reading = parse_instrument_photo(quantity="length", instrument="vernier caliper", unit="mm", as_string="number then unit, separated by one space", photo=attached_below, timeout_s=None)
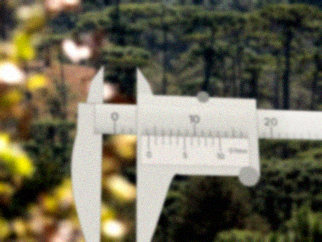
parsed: 4.2 mm
